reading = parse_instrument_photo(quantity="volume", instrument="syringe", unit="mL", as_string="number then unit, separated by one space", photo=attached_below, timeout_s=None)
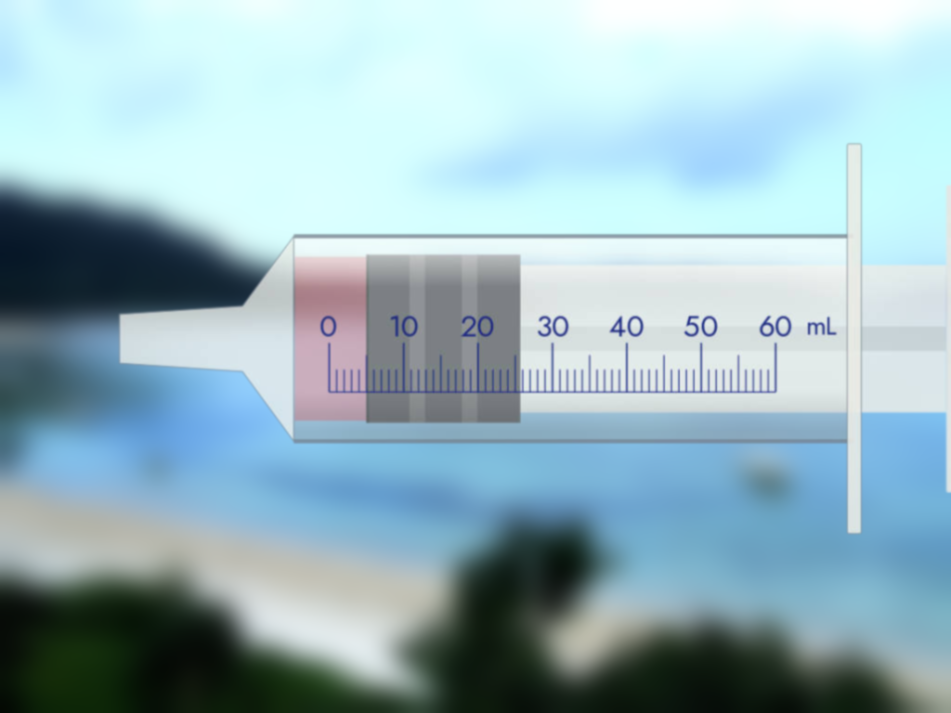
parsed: 5 mL
